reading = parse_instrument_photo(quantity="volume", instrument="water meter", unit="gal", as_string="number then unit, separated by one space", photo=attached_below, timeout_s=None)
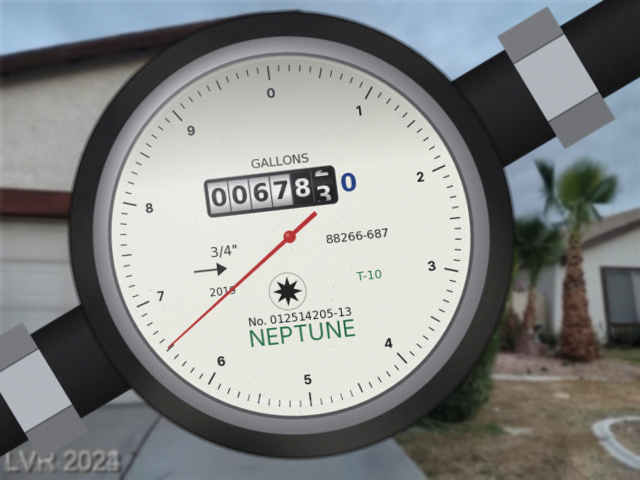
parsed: 67826.5 gal
